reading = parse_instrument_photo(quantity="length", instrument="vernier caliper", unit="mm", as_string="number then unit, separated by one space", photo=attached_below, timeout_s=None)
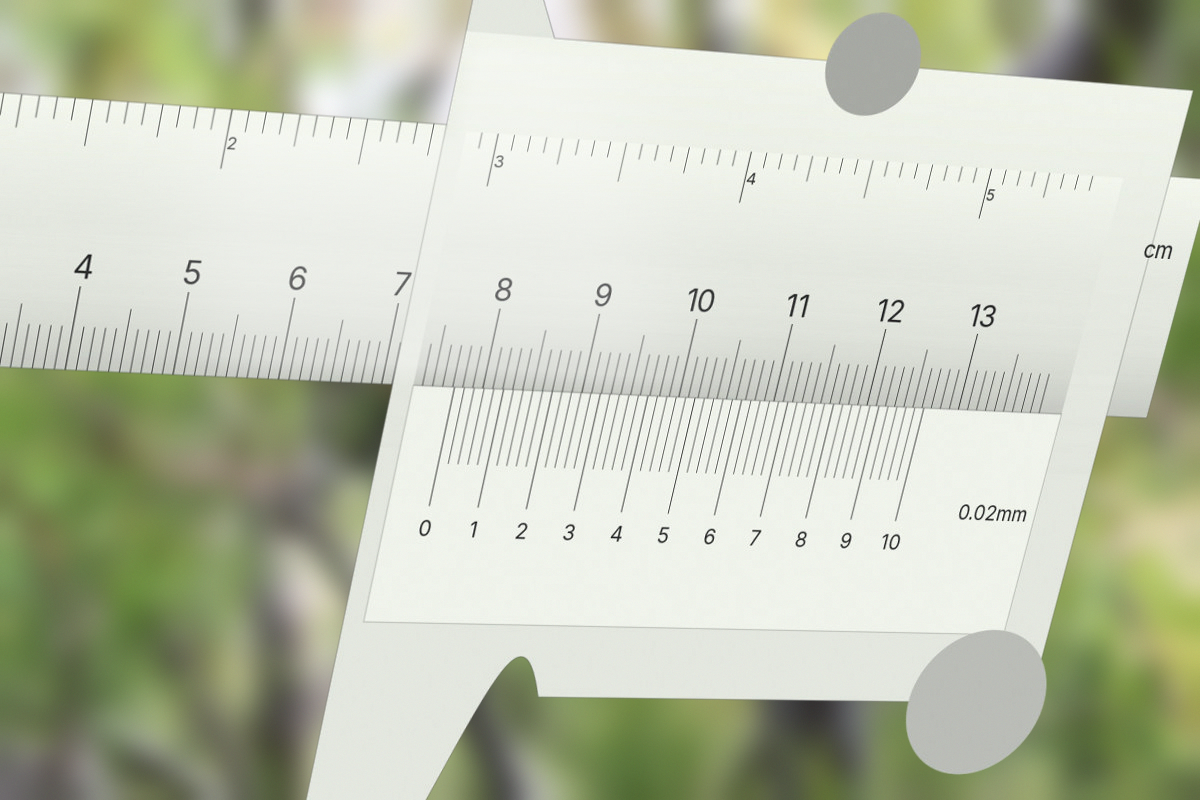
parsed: 77.2 mm
